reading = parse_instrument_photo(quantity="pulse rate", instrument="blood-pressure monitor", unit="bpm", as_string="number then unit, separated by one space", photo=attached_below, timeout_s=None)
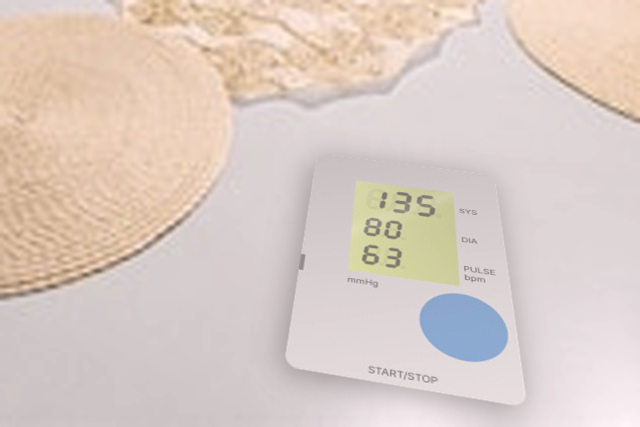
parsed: 63 bpm
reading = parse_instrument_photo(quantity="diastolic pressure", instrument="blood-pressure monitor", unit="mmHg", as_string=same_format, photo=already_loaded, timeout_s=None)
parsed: 80 mmHg
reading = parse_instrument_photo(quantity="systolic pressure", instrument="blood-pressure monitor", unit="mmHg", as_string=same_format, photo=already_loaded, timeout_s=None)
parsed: 135 mmHg
